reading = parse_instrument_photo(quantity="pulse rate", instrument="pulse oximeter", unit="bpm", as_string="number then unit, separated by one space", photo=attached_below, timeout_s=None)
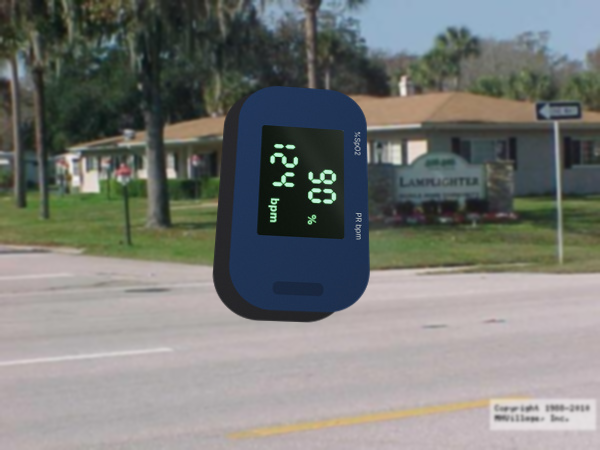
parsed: 124 bpm
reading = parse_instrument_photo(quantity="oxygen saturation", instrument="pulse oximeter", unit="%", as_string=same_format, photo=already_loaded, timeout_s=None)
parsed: 90 %
